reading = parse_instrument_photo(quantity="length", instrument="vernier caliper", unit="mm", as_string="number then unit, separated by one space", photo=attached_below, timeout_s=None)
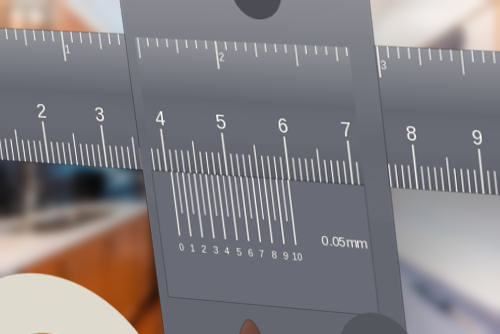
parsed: 40.8 mm
